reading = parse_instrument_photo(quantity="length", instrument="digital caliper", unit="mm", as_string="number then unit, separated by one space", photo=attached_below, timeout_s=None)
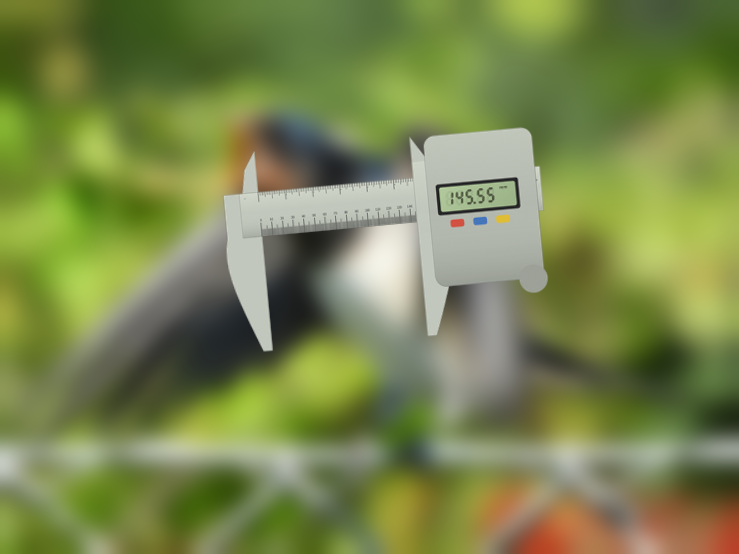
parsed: 145.55 mm
